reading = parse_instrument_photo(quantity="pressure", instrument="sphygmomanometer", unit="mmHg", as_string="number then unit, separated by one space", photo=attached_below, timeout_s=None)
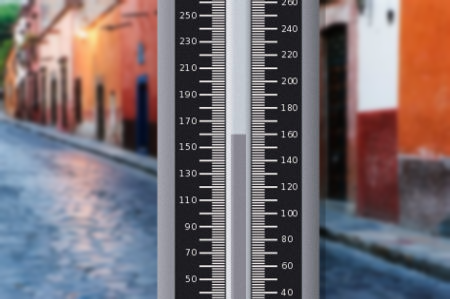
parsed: 160 mmHg
